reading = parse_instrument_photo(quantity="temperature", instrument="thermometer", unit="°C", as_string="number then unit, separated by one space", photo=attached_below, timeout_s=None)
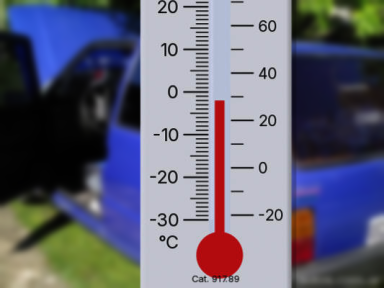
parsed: -2 °C
